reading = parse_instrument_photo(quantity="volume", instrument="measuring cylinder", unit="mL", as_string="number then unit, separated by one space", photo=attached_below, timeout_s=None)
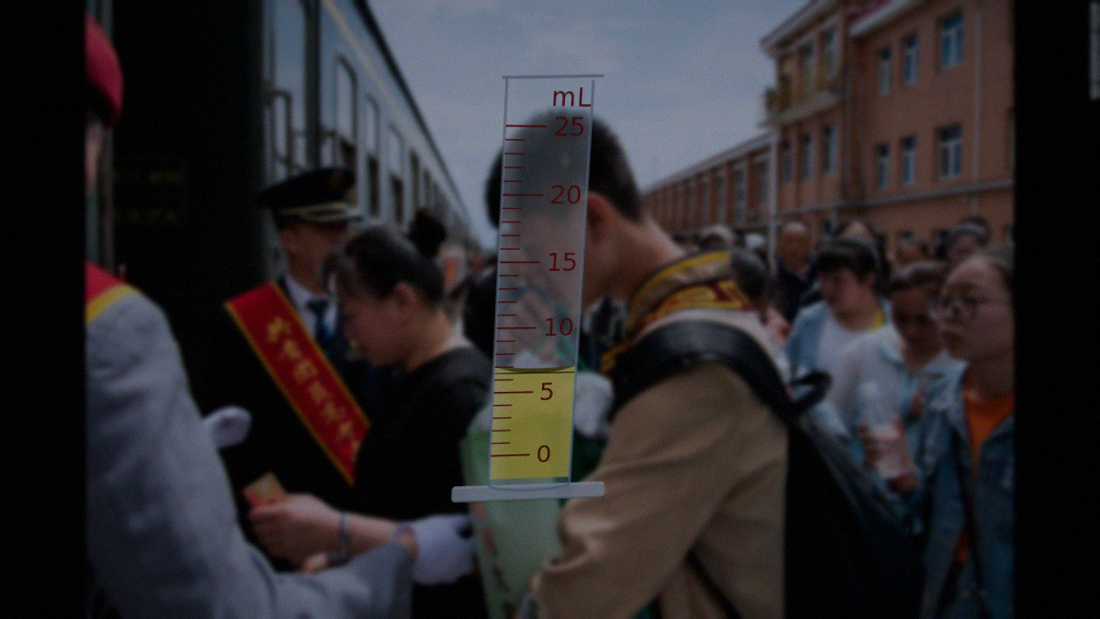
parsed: 6.5 mL
